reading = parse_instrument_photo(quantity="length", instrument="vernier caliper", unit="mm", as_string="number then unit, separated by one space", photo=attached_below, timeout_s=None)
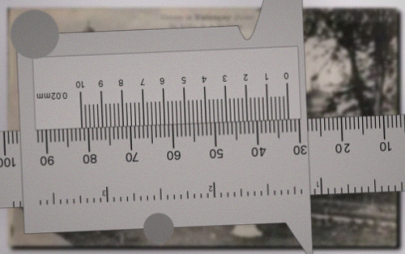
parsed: 32.5 mm
